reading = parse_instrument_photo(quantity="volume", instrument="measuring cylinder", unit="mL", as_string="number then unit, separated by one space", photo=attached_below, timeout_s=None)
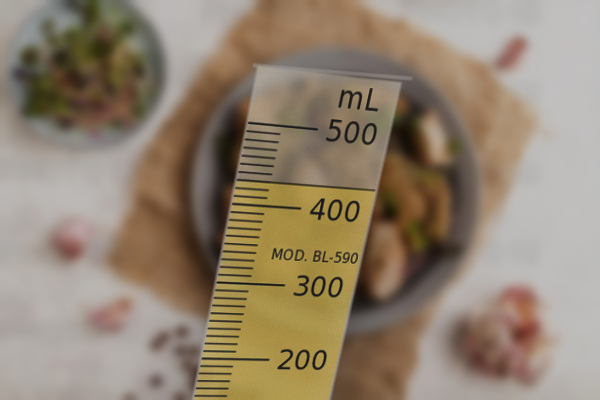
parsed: 430 mL
